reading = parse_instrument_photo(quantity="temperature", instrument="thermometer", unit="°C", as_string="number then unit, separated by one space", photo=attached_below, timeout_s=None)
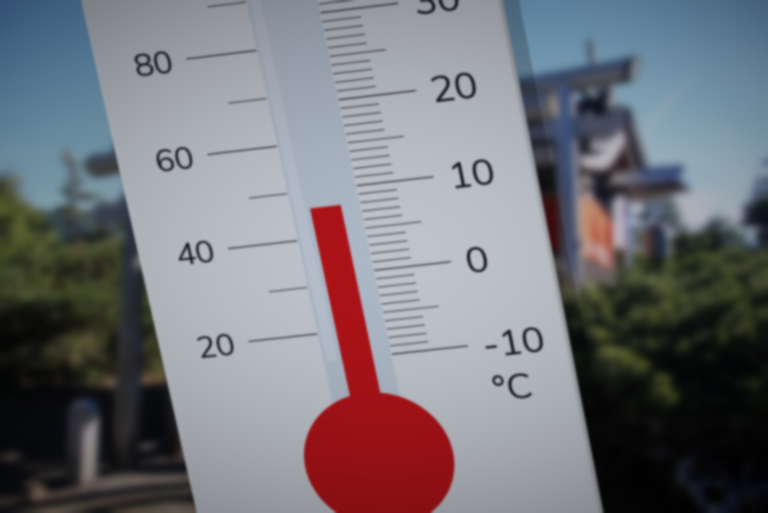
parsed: 8 °C
